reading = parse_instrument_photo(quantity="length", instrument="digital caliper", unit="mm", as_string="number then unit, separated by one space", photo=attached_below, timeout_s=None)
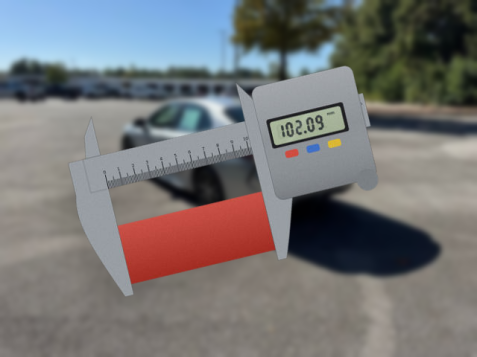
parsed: 102.09 mm
